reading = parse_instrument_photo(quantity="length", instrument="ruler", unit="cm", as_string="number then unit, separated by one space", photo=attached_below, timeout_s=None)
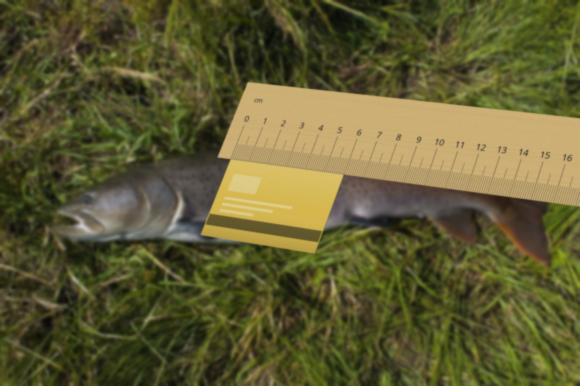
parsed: 6 cm
